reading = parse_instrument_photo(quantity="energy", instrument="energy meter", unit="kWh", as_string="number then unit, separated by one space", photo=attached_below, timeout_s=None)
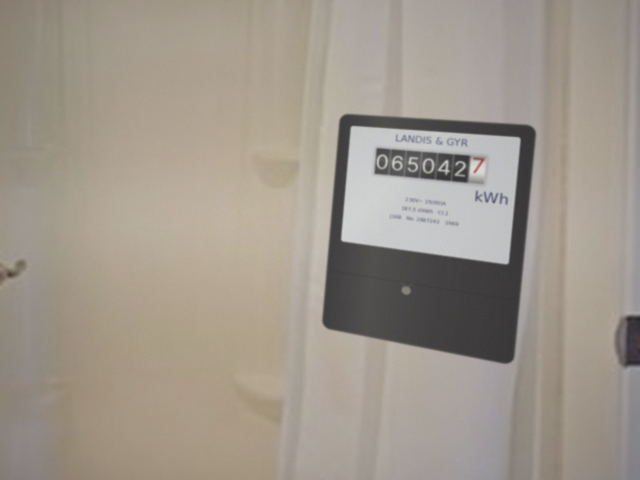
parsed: 65042.7 kWh
